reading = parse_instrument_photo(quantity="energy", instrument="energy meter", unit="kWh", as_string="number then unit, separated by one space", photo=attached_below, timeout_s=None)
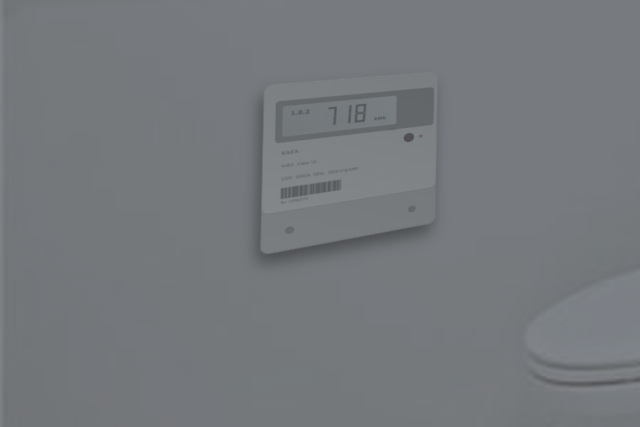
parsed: 718 kWh
